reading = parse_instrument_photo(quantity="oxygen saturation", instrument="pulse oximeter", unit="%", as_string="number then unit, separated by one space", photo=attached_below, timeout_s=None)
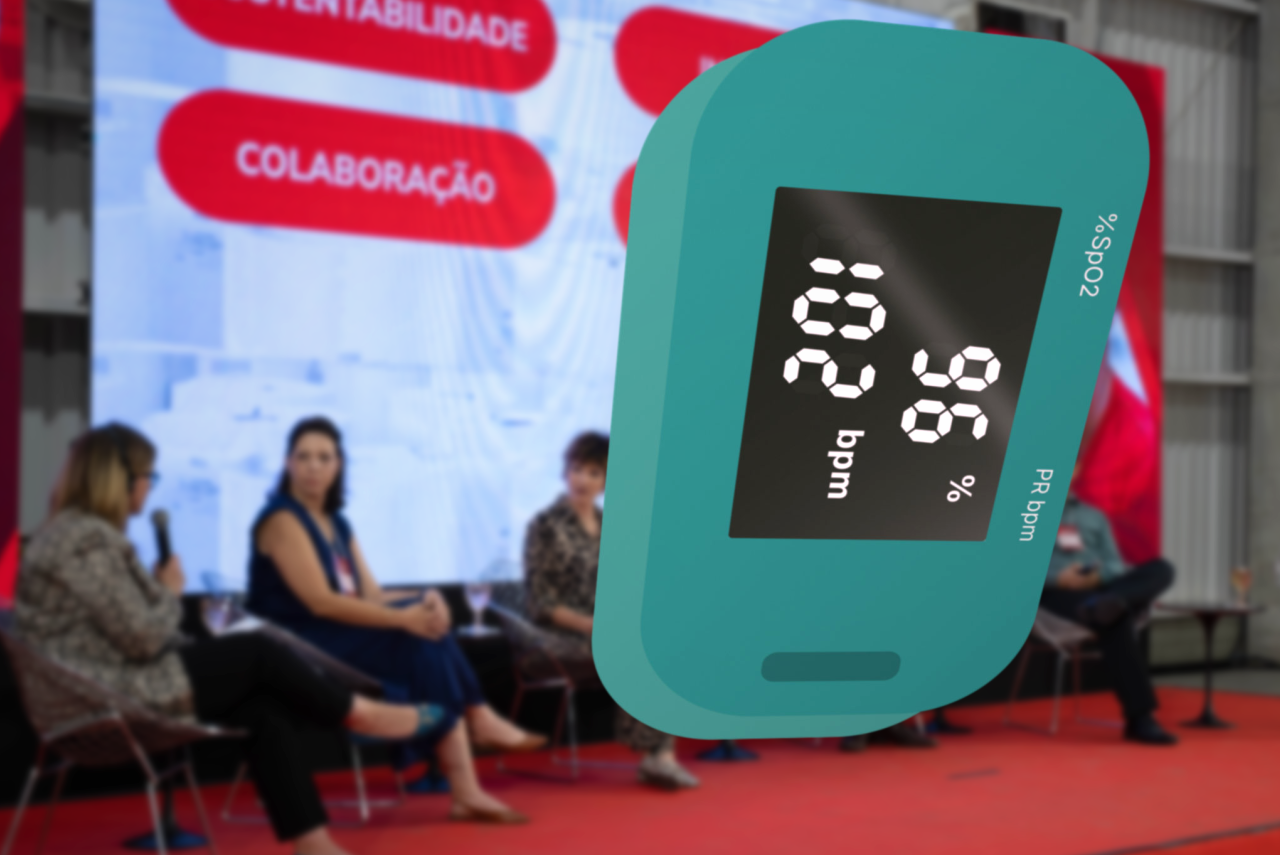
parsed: 96 %
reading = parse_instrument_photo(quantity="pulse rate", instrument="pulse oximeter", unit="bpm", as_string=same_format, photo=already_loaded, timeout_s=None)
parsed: 102 bpm
